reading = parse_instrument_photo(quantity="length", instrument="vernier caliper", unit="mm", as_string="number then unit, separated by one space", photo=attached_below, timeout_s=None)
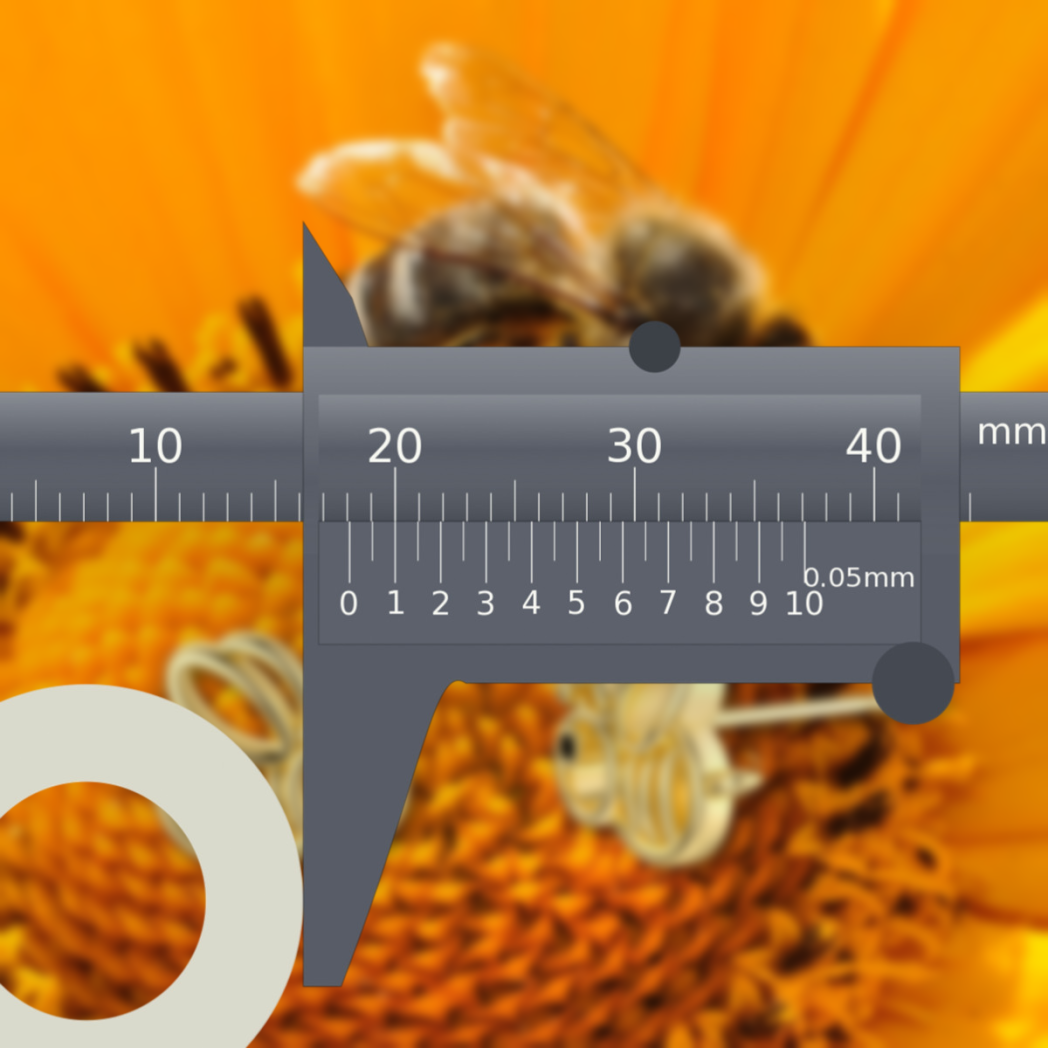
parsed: 18.10 mm
